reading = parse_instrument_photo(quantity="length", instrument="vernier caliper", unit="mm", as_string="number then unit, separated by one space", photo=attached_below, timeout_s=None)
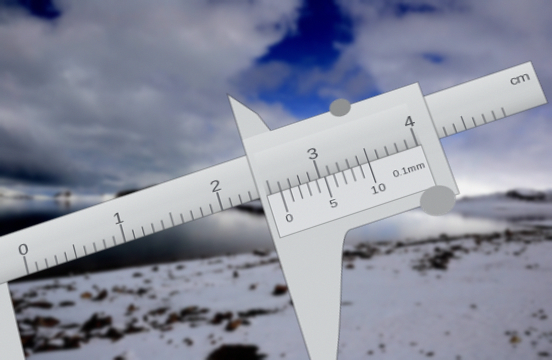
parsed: 26.0 mm
